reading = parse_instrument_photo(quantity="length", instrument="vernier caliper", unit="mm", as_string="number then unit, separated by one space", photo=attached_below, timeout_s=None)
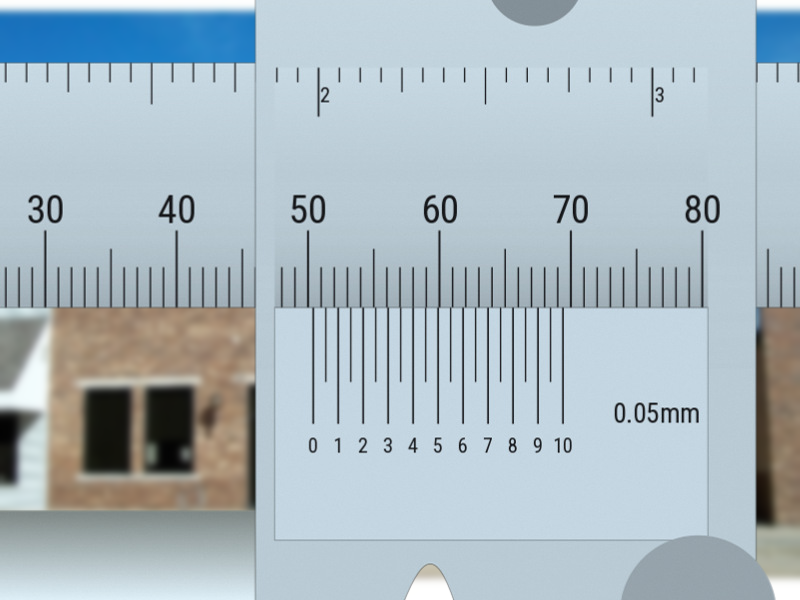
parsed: 50.4 mm
